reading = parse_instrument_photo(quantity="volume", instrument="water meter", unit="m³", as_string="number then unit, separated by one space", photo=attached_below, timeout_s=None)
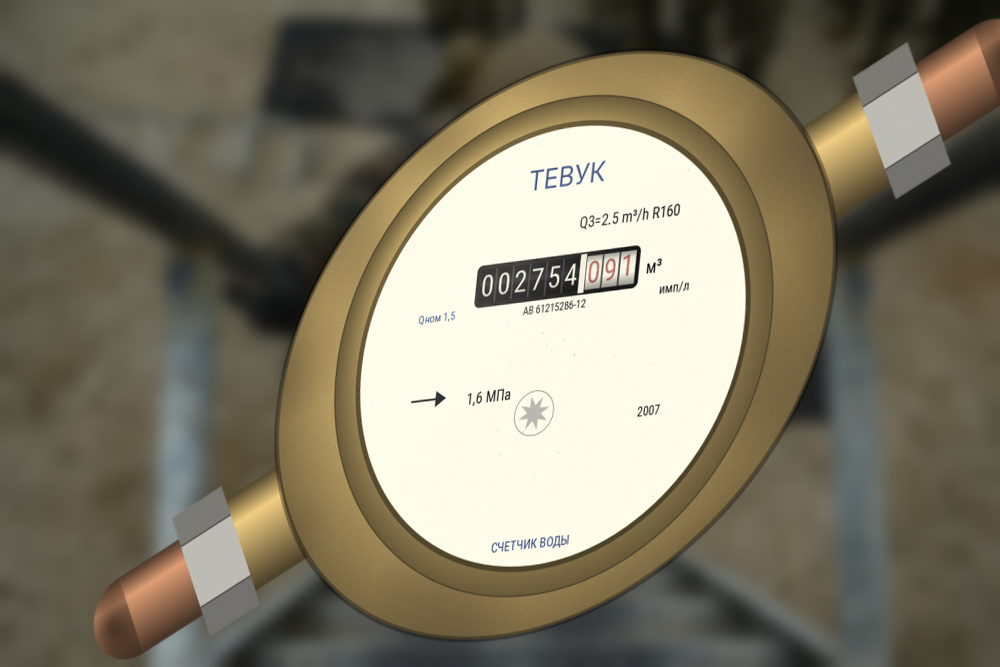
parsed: 2754.091 m³
